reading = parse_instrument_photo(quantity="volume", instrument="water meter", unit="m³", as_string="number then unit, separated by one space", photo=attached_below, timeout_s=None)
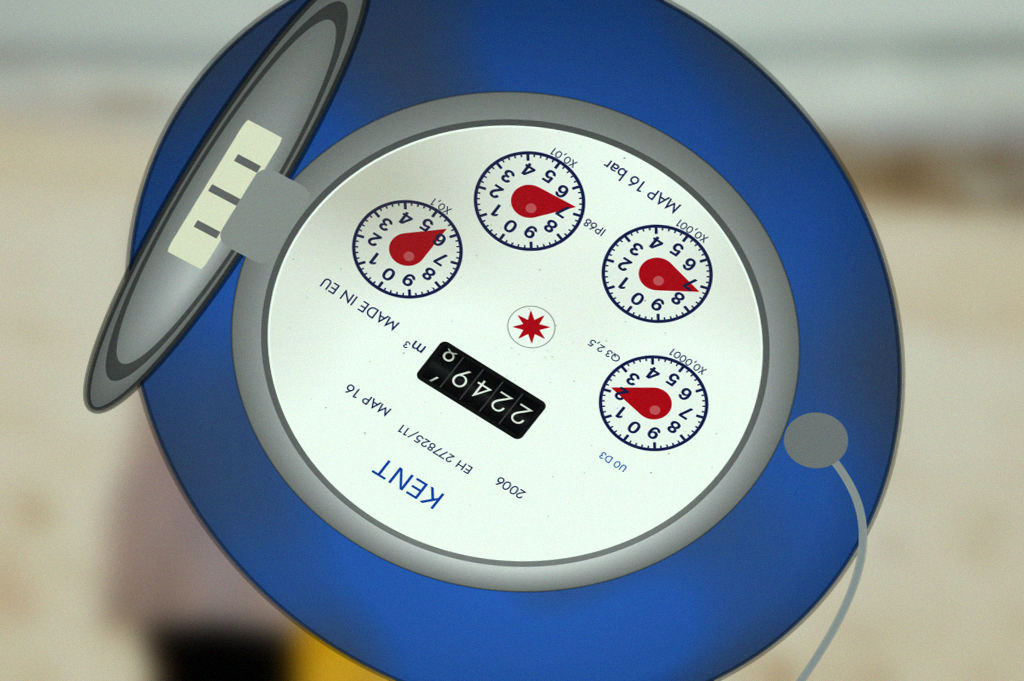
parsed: 22497.5672 m³
